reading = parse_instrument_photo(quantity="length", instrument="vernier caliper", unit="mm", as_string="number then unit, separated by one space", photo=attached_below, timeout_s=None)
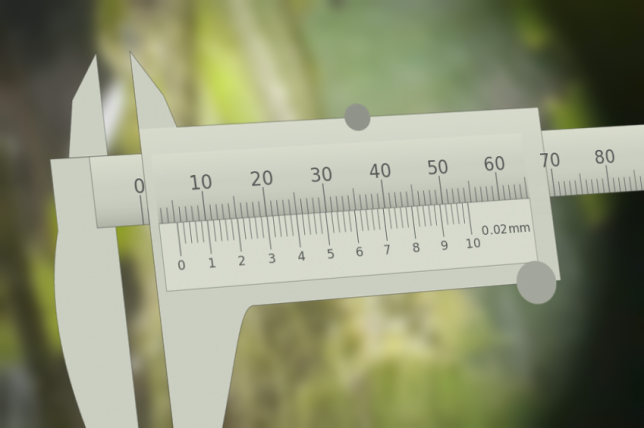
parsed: 5.4 mm
